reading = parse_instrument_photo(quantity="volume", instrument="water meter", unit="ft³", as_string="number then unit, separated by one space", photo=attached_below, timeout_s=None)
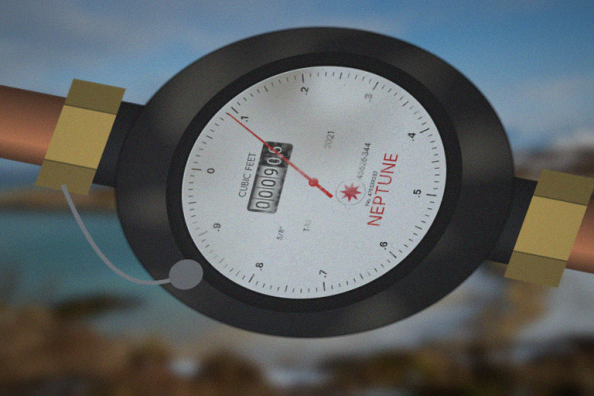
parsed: 906.09 ft³
